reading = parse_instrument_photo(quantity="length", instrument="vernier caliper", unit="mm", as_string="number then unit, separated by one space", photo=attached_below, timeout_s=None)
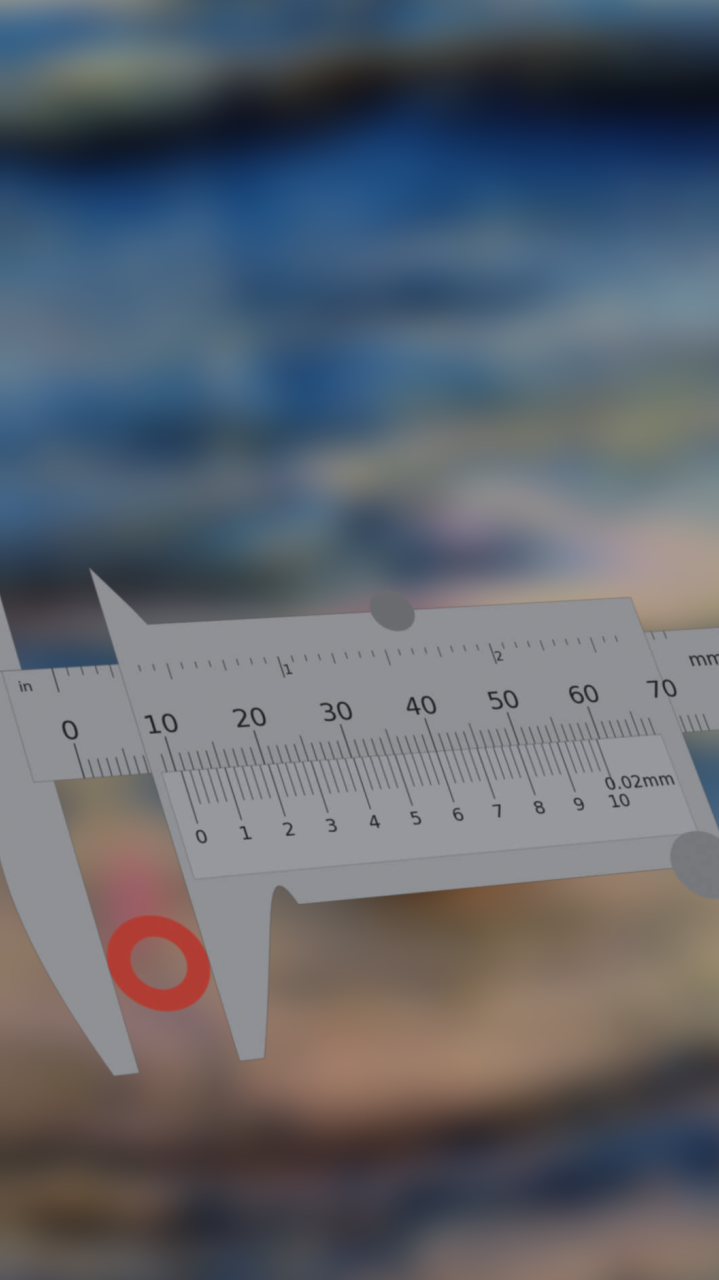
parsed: 10.6 mm
